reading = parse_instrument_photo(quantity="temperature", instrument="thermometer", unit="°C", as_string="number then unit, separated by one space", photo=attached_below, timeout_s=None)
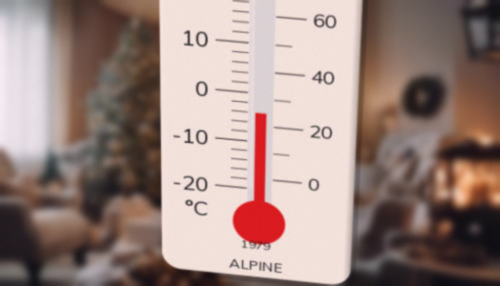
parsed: -4 °C
